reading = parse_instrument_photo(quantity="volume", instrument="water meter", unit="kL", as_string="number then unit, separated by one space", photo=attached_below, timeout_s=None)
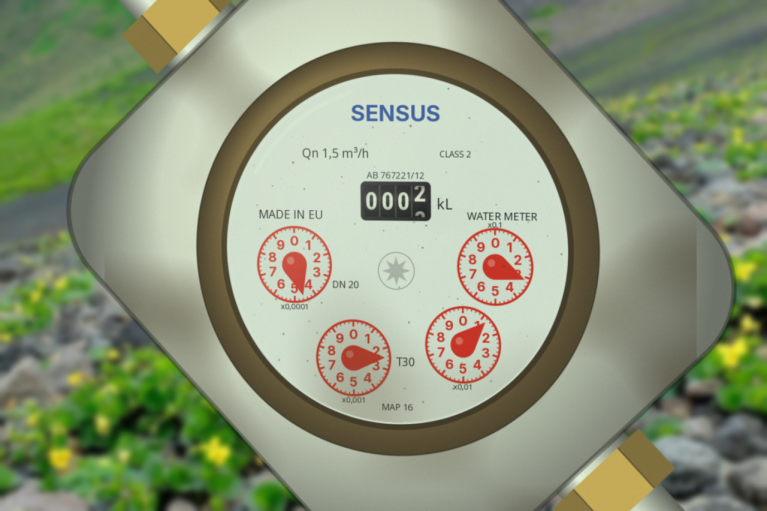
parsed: 2.3124 kL
